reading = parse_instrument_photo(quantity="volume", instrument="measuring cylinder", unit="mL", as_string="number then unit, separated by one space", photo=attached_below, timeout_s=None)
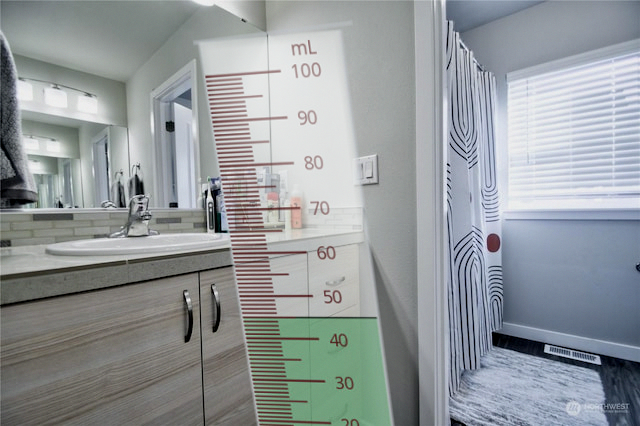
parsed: 45 mL
